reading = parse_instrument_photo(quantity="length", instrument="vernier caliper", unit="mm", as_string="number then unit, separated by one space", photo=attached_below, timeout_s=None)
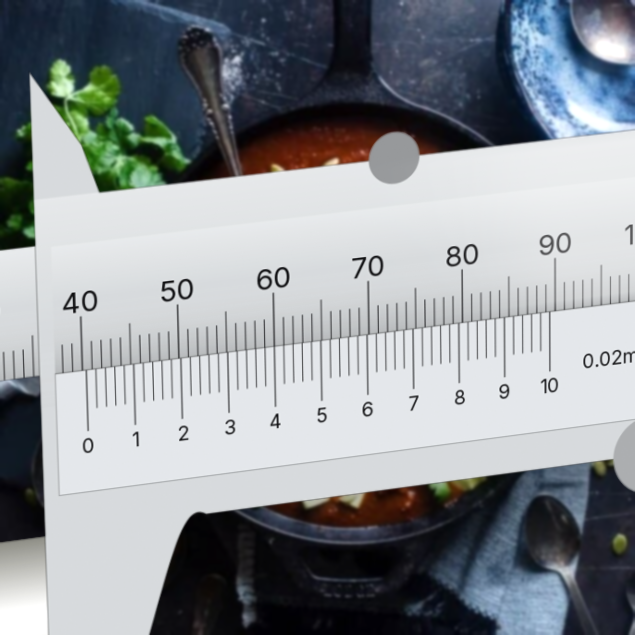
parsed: 40.4 mm
